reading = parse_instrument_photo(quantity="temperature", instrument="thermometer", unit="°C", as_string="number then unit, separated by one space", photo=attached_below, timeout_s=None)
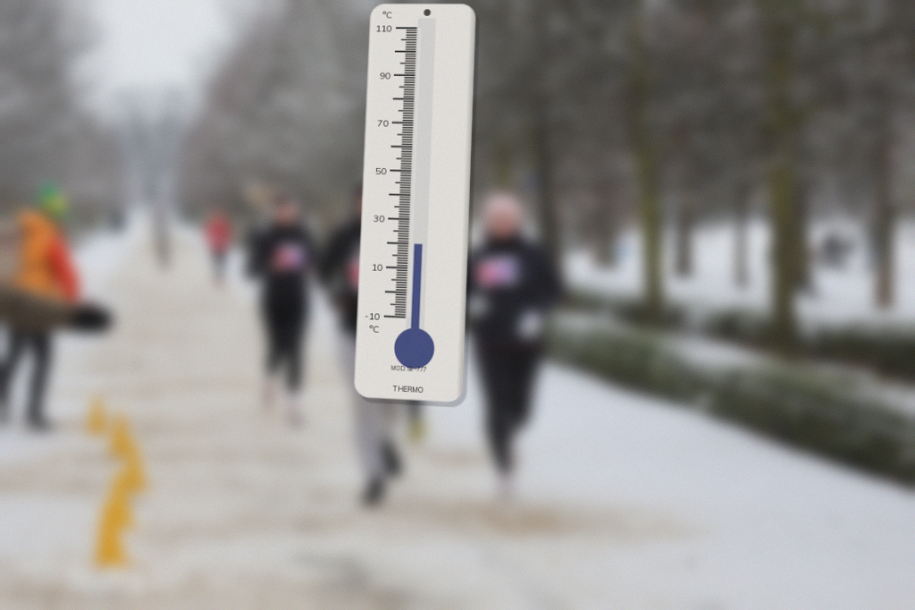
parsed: 20 °C
